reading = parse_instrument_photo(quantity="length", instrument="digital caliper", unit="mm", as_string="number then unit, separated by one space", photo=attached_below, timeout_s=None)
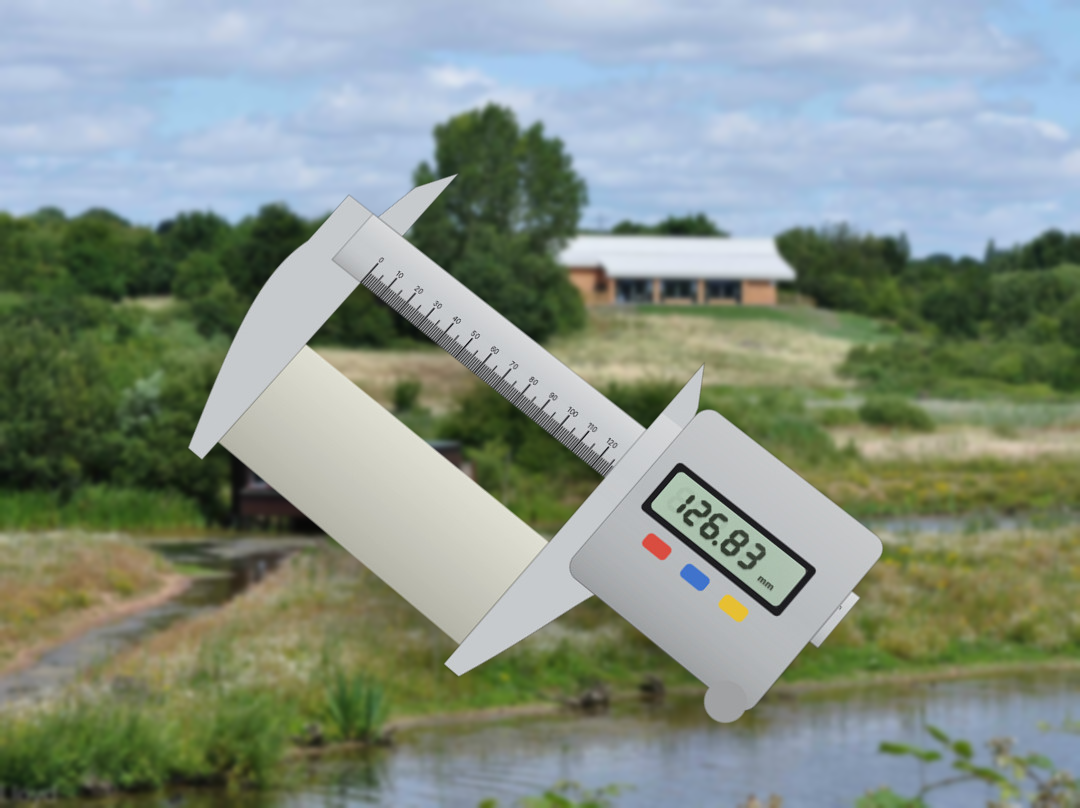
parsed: 126.83 mm
